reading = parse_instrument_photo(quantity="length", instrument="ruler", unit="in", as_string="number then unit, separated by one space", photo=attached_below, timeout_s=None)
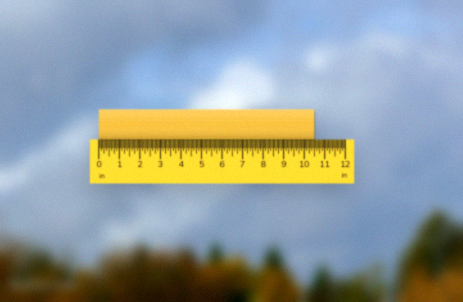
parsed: 10.5 in
